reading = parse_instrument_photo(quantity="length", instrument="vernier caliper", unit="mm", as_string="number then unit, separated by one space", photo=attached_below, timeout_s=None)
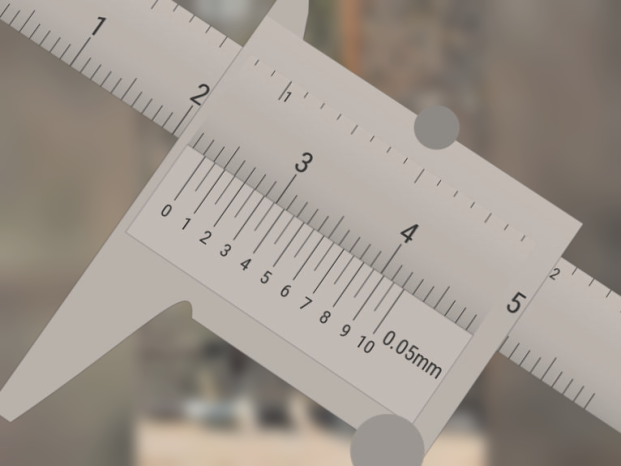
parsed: 23.2 mm
